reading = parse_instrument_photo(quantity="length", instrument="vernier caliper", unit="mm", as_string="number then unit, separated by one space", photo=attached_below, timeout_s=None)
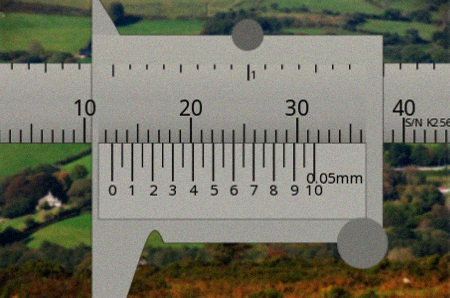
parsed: 12.6 mm
